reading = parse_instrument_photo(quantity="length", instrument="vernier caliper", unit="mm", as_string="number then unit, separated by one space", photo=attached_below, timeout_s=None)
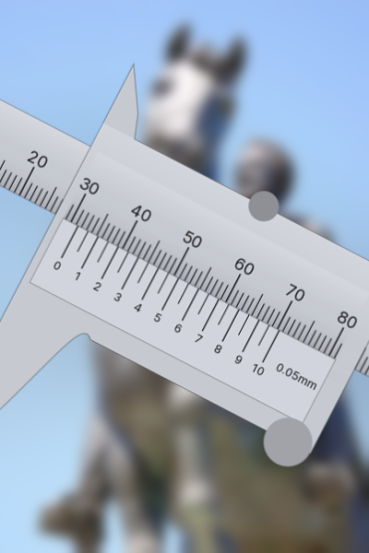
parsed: 31.4 mm
